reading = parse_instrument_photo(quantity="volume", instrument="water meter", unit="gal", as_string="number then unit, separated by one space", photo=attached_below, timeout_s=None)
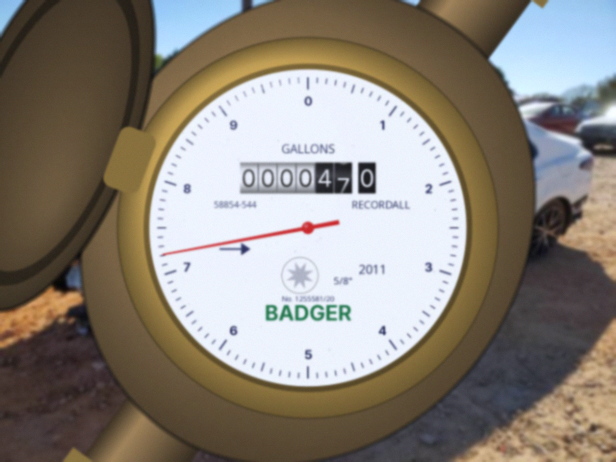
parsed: 467.2 gal
